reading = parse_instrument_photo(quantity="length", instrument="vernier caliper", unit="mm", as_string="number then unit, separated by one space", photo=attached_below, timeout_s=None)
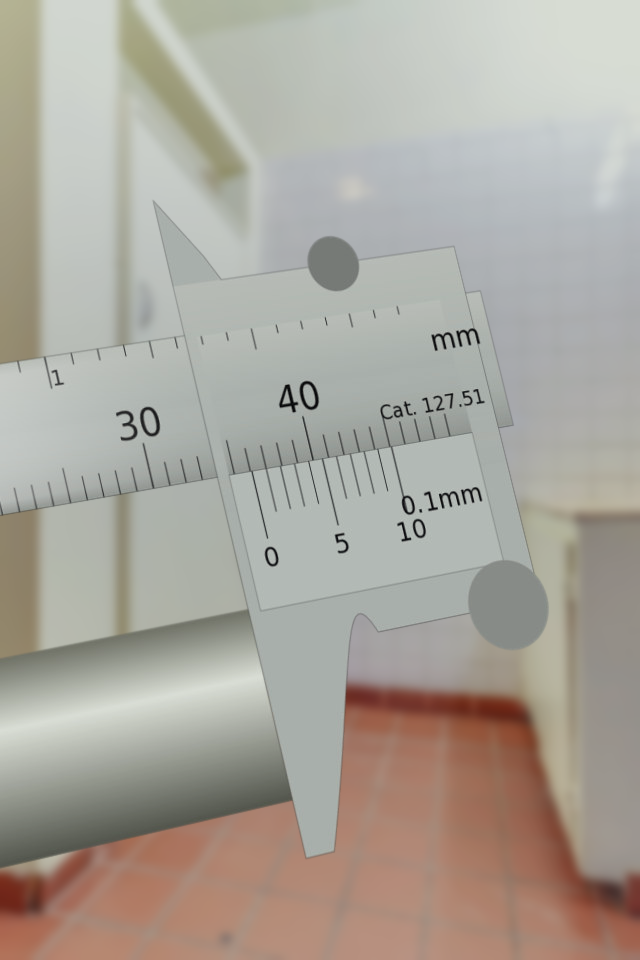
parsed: 36.1 mm
